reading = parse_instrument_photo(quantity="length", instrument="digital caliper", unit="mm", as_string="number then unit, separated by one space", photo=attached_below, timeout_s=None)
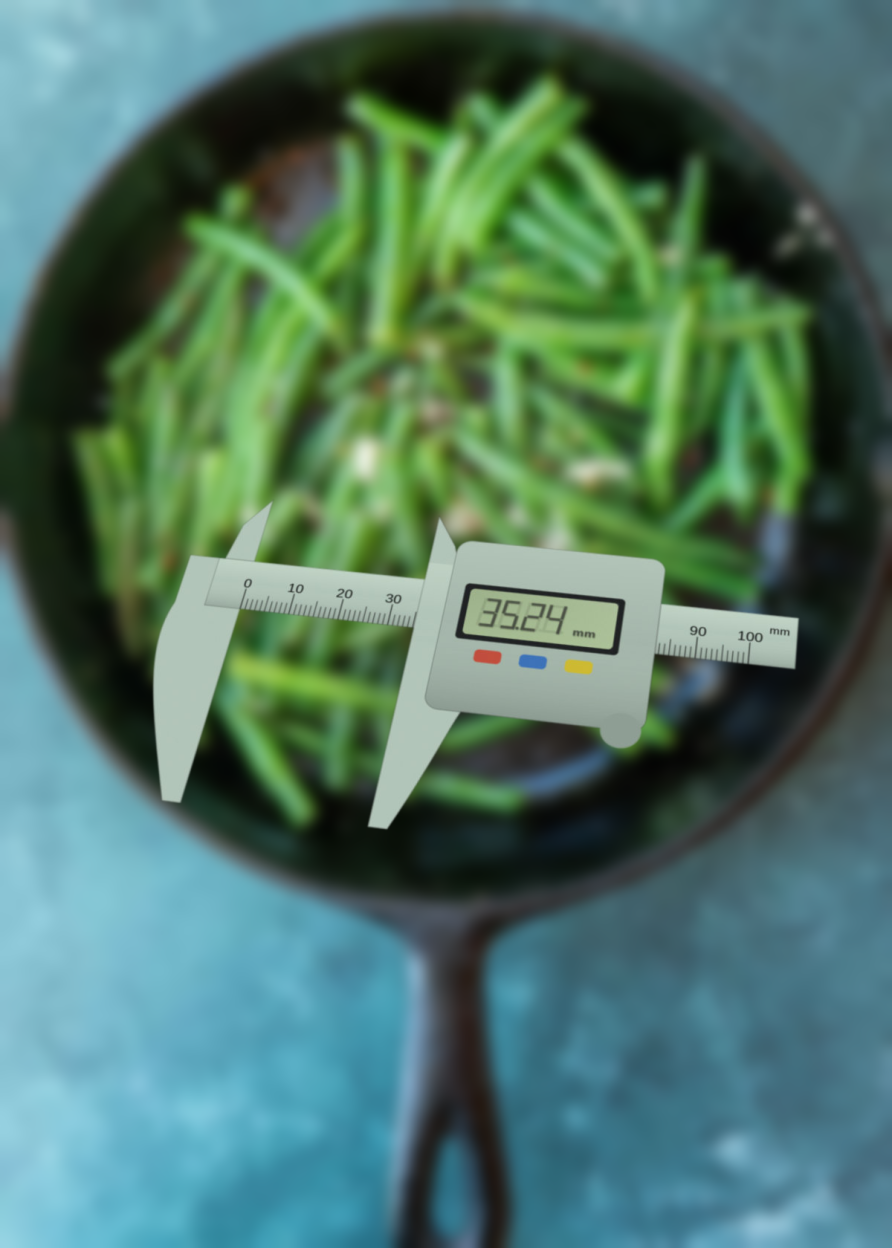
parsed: 35.24 mm
